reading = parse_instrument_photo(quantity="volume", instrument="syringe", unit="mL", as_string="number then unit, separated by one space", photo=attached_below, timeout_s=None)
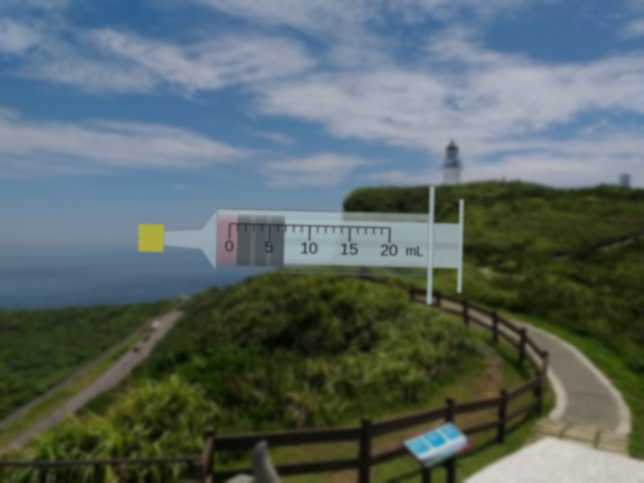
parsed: 1 mL
